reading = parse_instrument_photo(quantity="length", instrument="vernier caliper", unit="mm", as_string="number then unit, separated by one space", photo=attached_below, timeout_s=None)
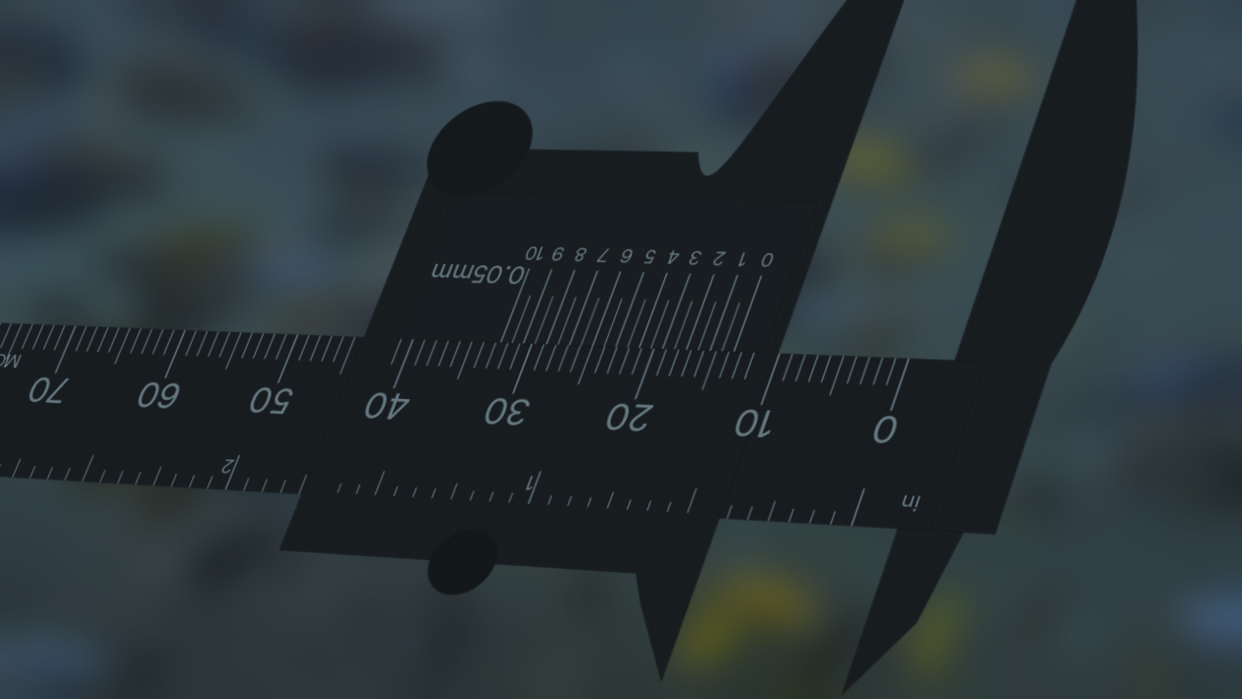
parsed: 13.6 mm
